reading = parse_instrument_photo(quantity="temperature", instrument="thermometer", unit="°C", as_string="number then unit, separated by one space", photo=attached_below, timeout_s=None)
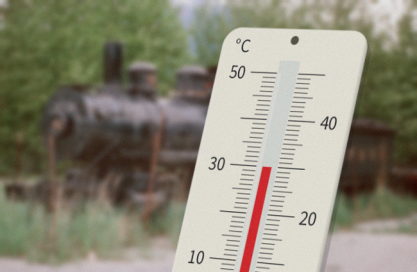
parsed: 30 °C
